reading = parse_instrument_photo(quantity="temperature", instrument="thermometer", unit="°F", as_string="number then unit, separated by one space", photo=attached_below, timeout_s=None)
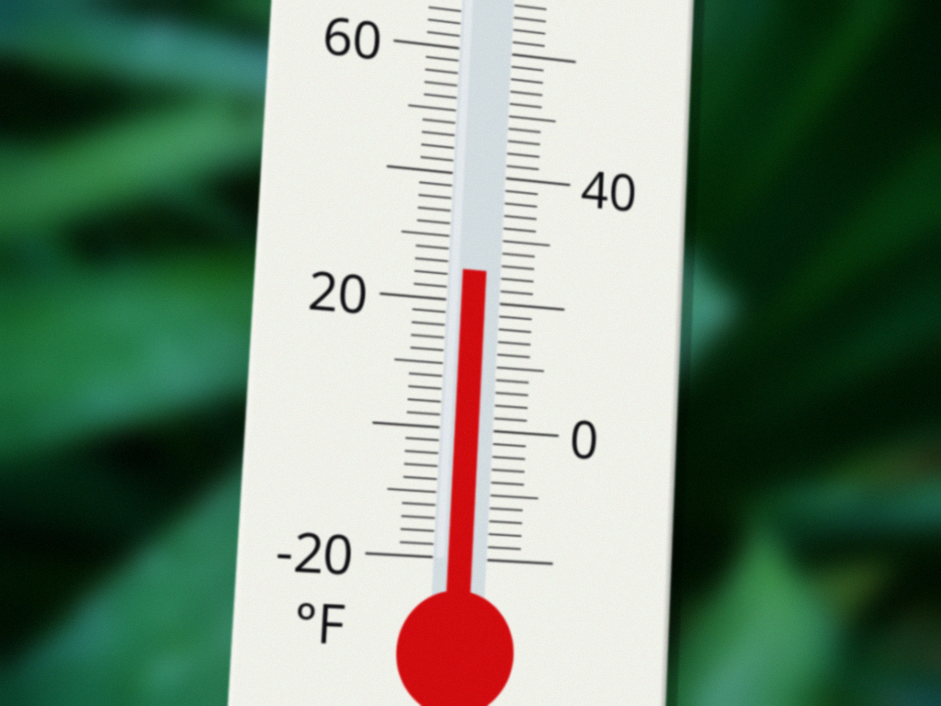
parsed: 25 °F
